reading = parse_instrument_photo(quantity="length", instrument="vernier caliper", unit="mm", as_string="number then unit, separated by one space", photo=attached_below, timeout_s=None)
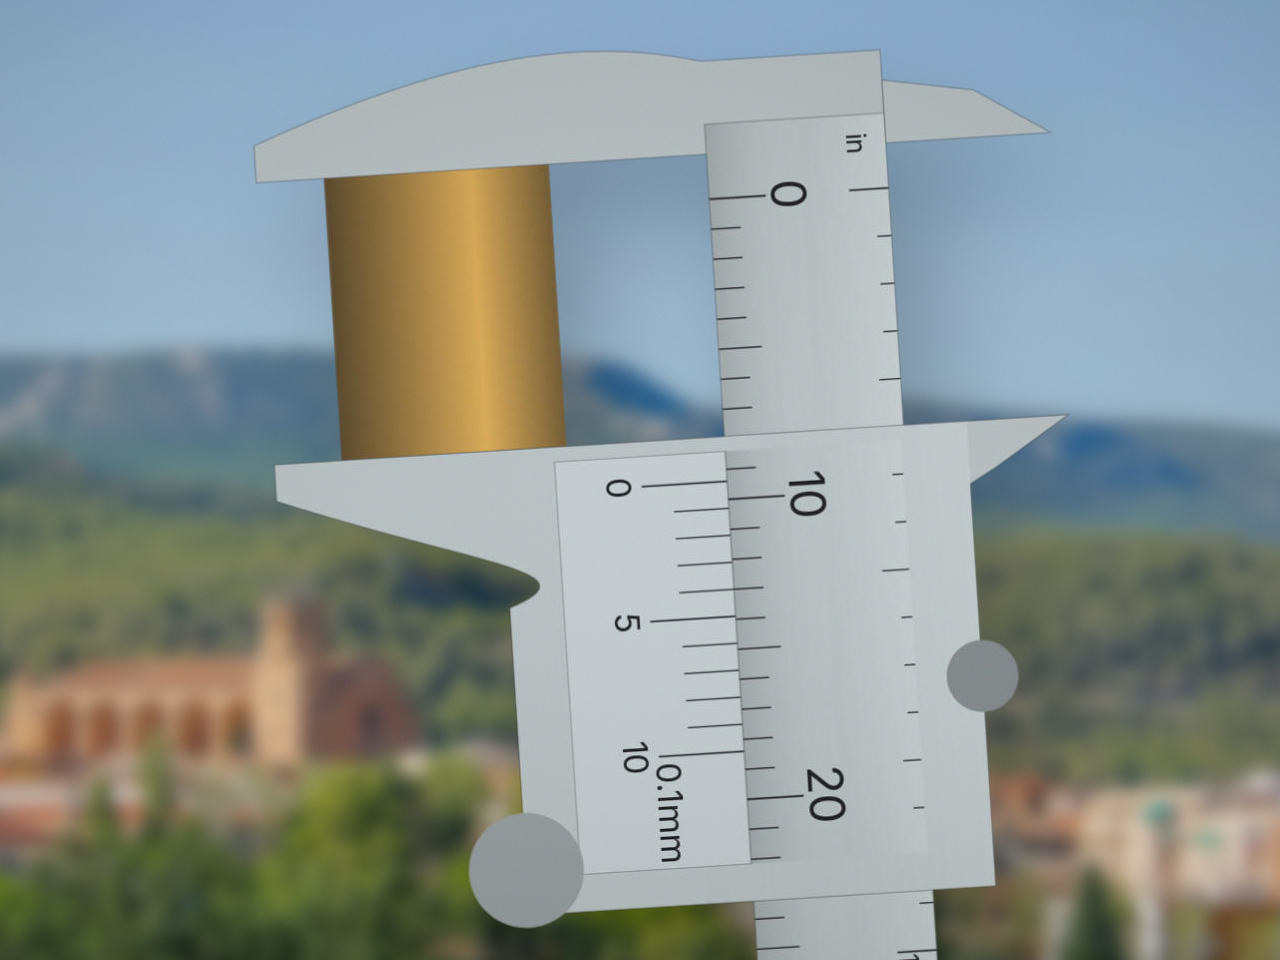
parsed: 9.4 mm
